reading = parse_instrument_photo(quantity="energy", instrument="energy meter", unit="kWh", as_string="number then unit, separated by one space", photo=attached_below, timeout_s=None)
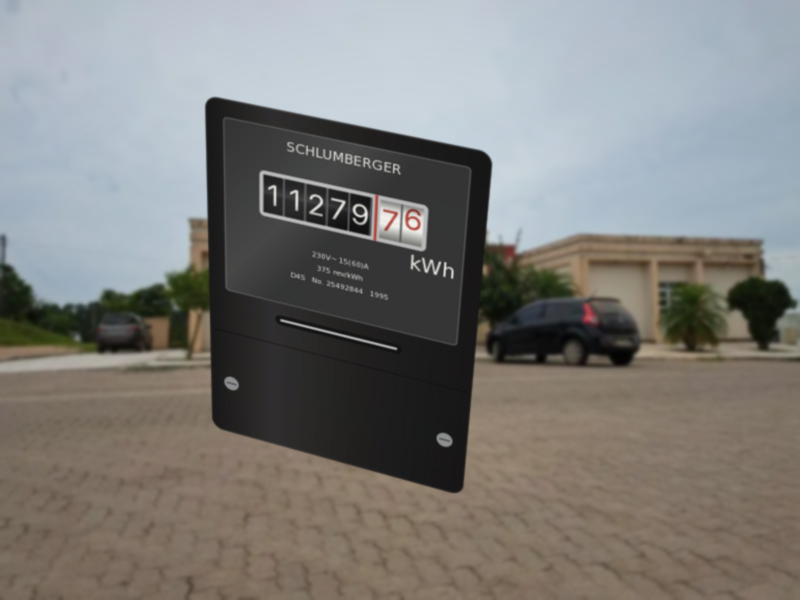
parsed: 11279.76 kWh
